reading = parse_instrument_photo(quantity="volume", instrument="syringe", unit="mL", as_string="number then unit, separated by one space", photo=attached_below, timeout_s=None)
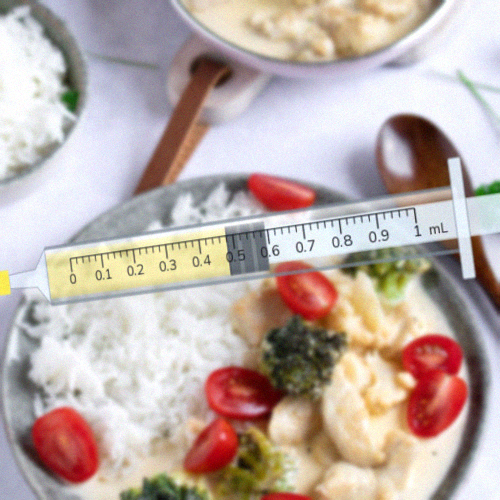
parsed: 0.48 mL
